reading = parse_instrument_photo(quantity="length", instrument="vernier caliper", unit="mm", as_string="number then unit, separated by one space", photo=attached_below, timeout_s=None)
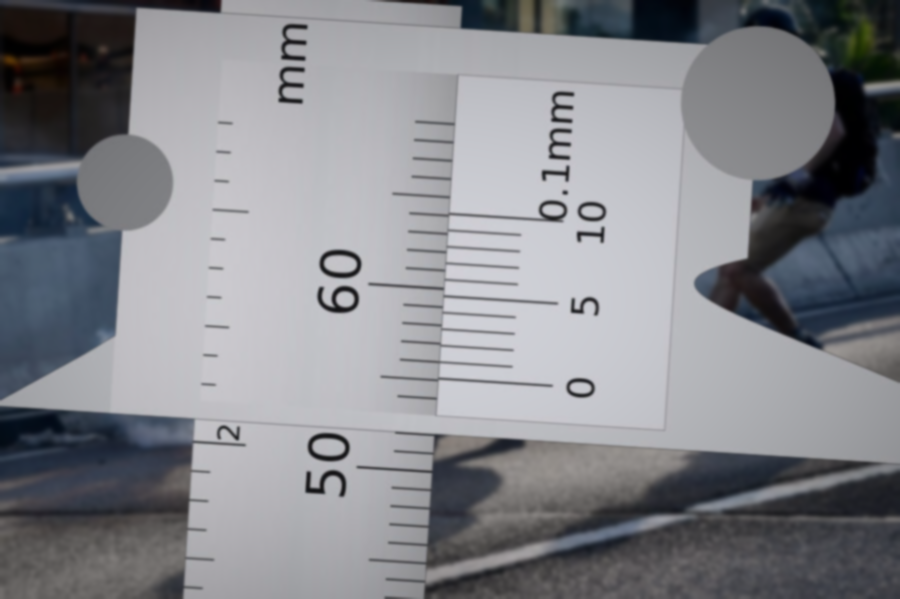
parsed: 55.1 mm
